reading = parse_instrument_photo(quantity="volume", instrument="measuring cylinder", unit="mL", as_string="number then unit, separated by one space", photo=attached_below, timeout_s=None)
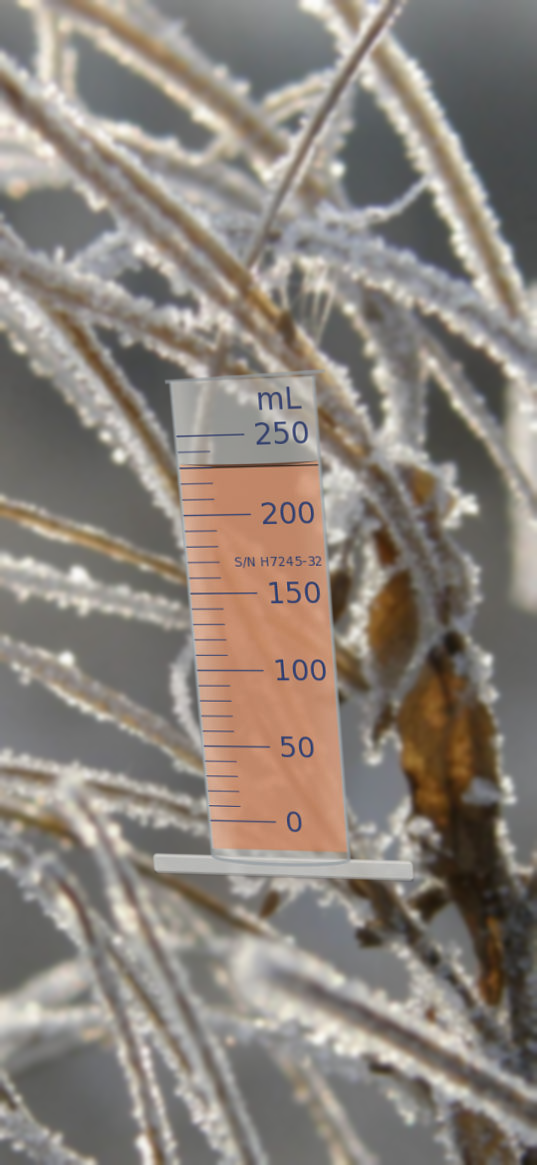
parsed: 230 mL
